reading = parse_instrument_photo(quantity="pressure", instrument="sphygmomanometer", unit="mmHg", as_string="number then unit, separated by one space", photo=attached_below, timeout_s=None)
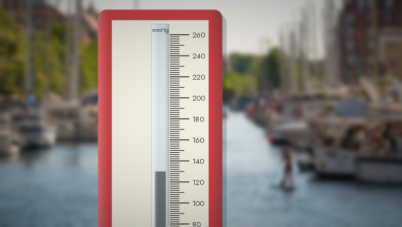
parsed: 130 mmHg
